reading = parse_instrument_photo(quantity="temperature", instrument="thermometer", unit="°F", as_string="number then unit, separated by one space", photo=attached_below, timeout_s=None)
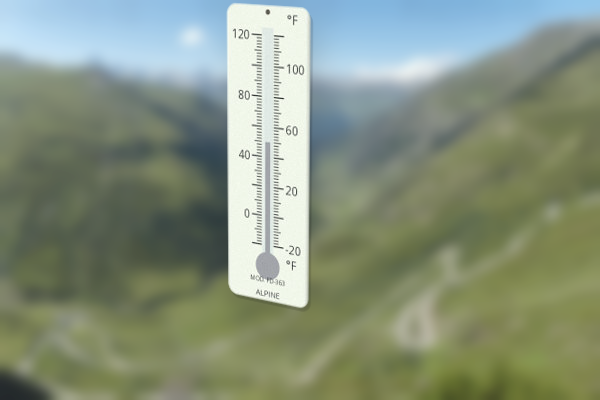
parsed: 50 °F
